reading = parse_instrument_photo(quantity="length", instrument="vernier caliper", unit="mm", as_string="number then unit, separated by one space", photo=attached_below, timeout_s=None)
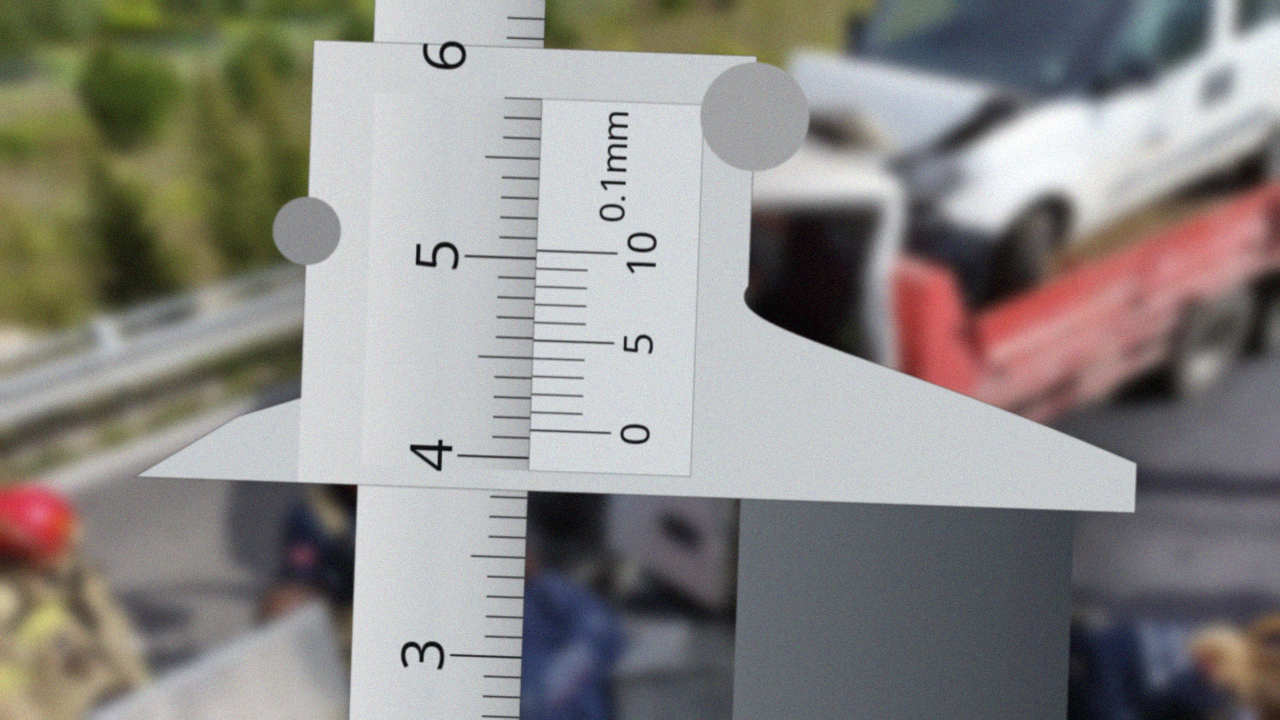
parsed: 41.4 mm
